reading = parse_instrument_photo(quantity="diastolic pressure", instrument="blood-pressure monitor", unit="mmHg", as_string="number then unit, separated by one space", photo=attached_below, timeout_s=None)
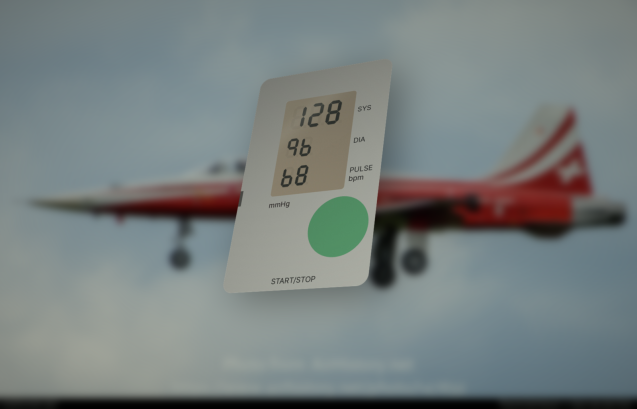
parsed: 96 mmHg
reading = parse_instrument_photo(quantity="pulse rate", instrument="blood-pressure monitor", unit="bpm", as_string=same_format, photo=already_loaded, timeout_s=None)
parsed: 68 bpm
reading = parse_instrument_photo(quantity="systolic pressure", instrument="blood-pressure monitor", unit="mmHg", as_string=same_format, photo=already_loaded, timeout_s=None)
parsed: 128 mmHg
